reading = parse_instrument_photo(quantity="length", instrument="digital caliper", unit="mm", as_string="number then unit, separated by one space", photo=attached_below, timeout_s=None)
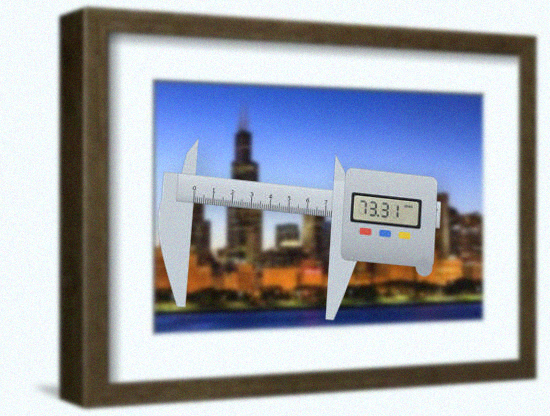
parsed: 73.31 mm
